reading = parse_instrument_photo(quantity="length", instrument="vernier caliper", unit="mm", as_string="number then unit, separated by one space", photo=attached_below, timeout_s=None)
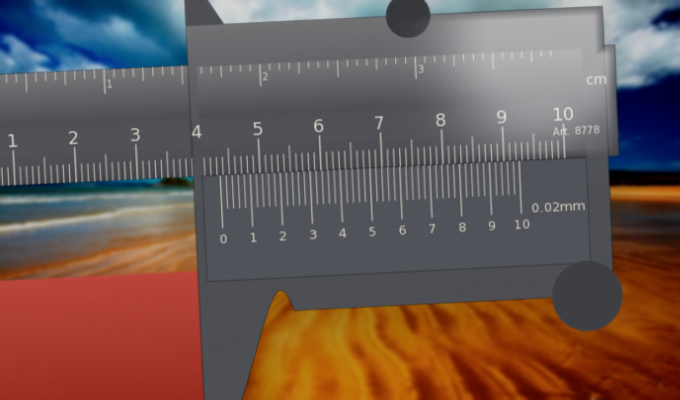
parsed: 43.5 mm
